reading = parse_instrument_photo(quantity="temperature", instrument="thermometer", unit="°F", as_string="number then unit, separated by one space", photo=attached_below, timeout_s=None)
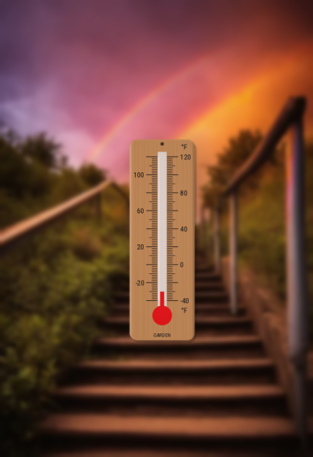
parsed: -30 °F
